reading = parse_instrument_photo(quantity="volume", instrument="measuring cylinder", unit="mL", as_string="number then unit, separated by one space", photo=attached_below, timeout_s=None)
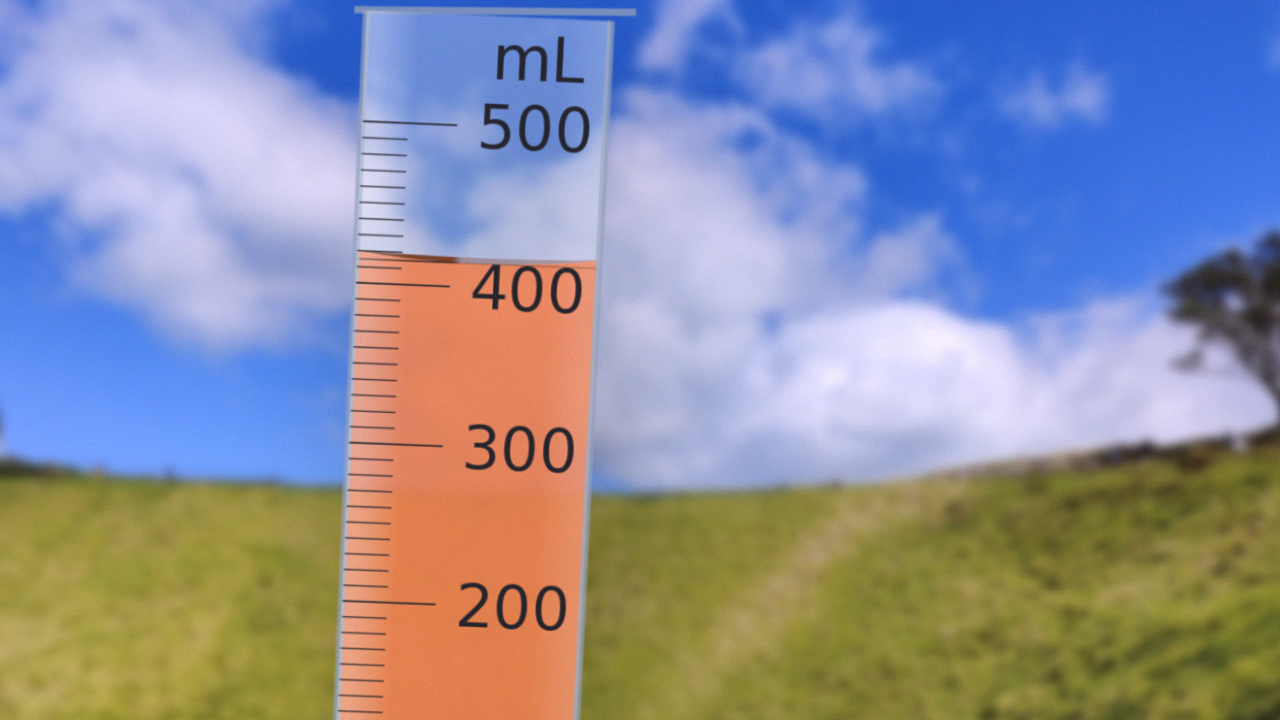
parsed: 415 mL
